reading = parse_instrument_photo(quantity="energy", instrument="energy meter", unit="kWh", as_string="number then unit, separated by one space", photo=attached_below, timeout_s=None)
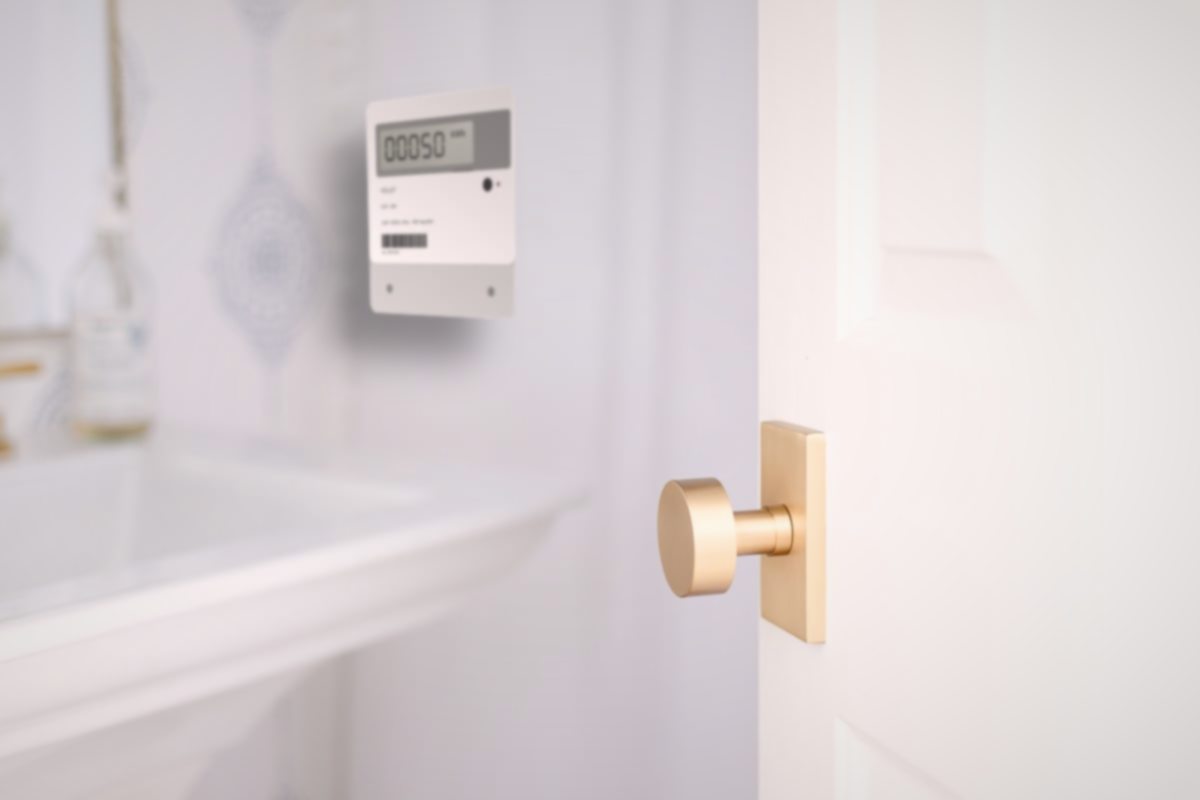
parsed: 50 kWh
